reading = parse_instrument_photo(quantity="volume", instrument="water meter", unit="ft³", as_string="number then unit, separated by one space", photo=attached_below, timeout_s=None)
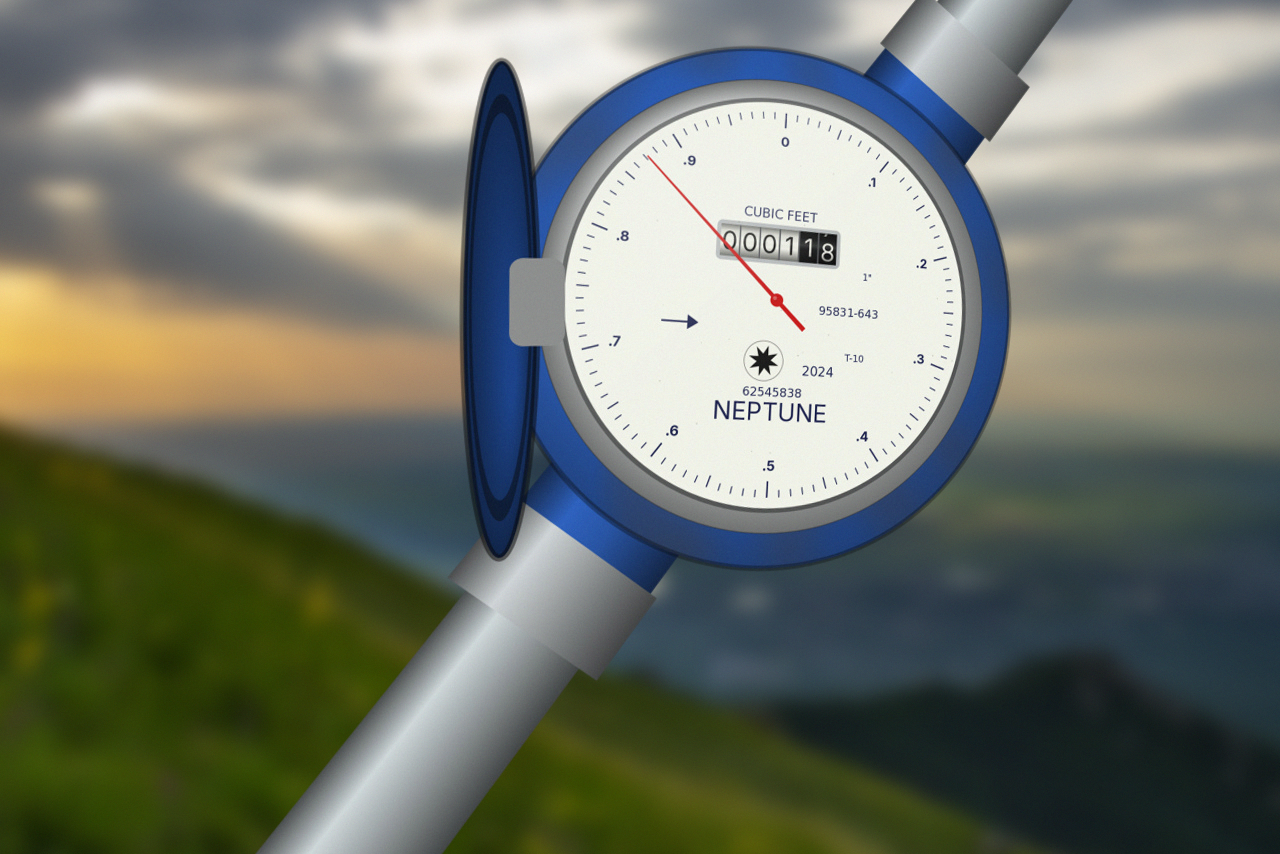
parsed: 117.87 ft³
